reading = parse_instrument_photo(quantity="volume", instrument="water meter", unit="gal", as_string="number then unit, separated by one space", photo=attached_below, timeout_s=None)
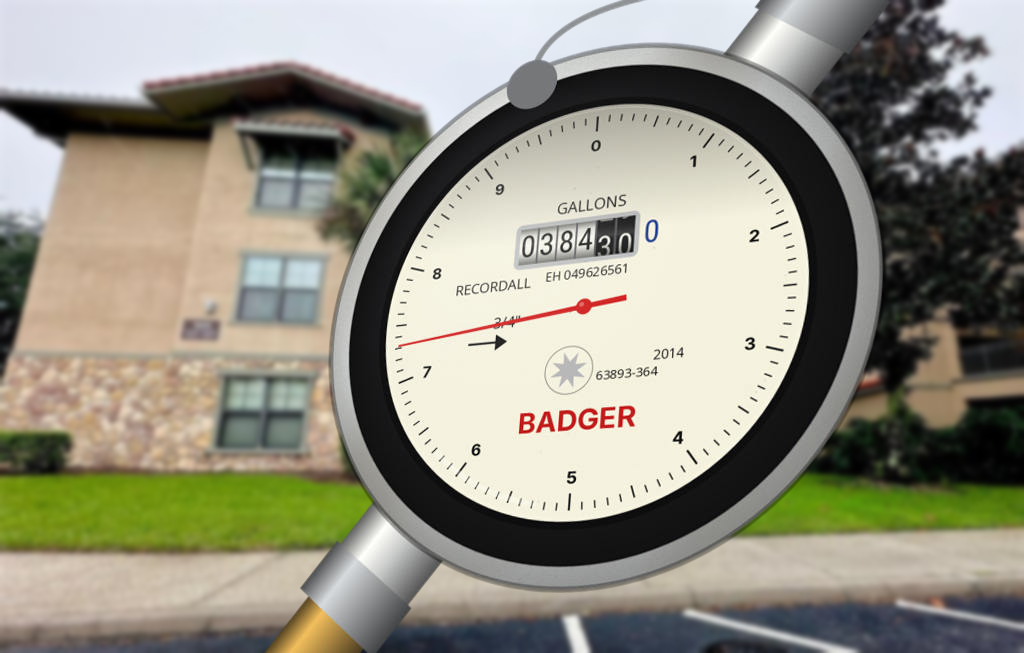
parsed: 384297.3 gal
